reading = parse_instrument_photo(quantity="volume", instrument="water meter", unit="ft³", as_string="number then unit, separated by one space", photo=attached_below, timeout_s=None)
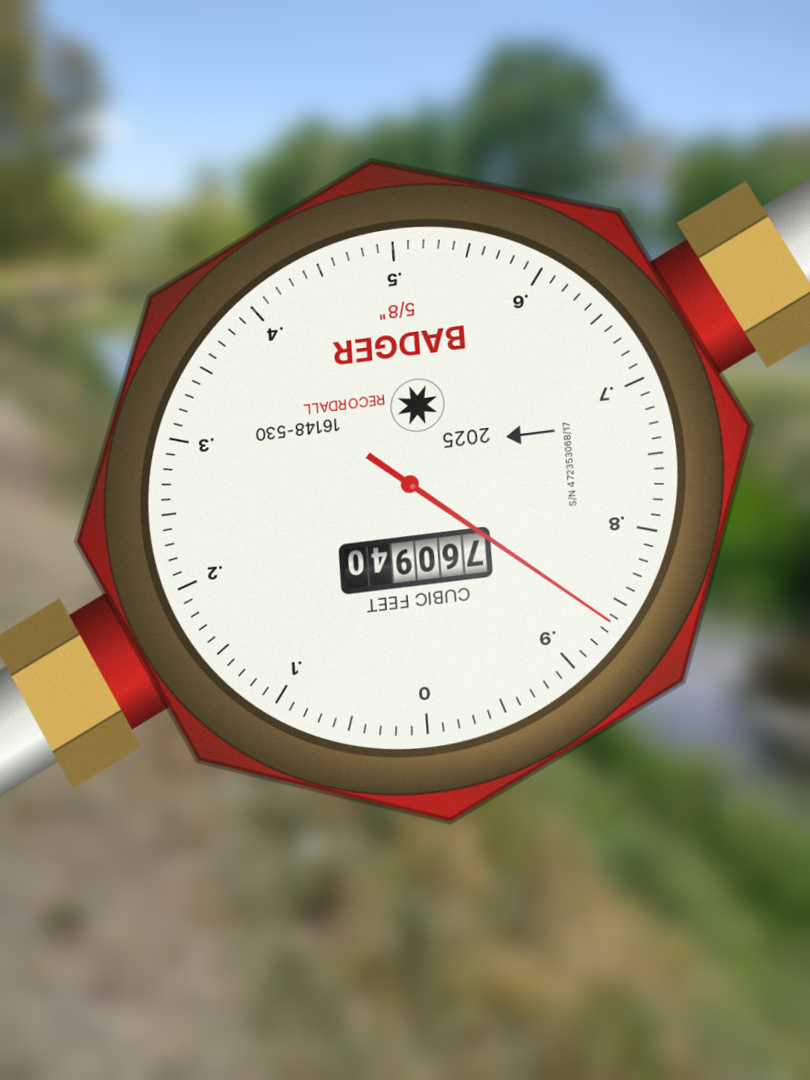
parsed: 760939.86 ft³
